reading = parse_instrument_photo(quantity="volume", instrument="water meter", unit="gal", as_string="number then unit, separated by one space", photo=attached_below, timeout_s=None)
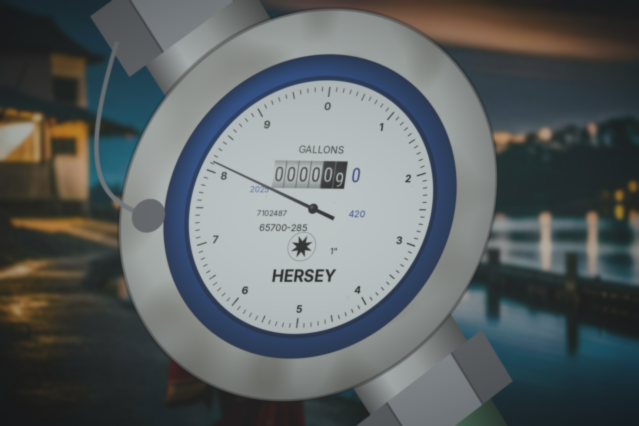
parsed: 88.1 gal
